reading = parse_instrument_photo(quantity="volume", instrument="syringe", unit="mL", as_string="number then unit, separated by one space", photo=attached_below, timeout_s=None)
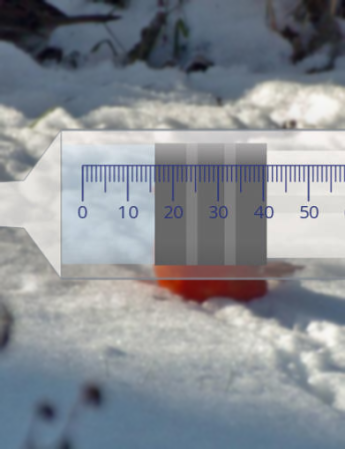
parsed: 16 mL
